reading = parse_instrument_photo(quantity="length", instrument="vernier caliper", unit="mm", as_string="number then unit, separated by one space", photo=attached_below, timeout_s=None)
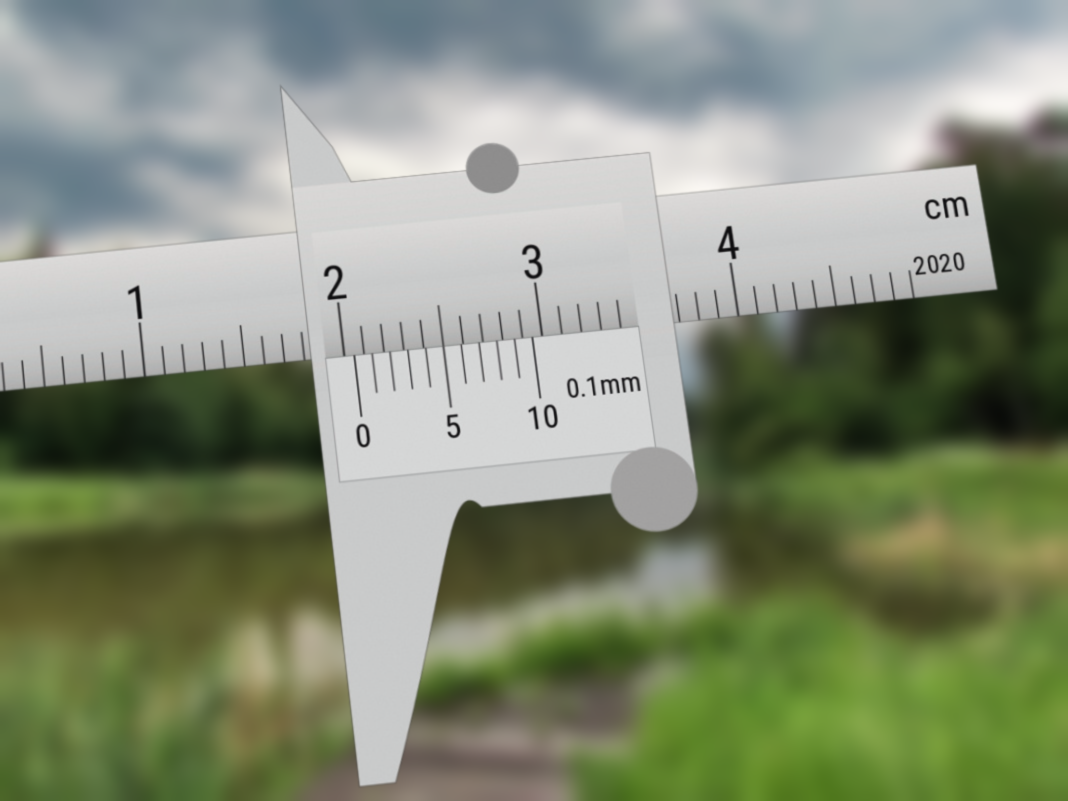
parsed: 20.5 mm
